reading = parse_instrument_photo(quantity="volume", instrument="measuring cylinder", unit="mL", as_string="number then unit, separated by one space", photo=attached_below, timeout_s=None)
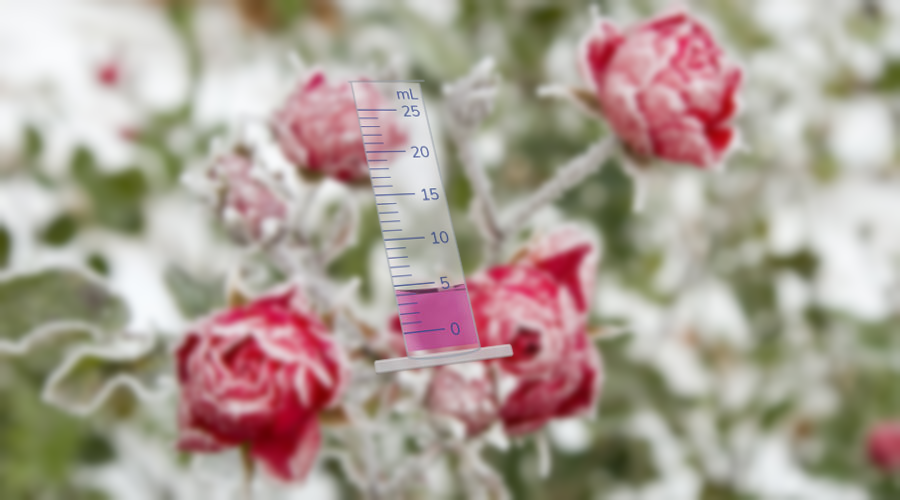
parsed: 4 mL
